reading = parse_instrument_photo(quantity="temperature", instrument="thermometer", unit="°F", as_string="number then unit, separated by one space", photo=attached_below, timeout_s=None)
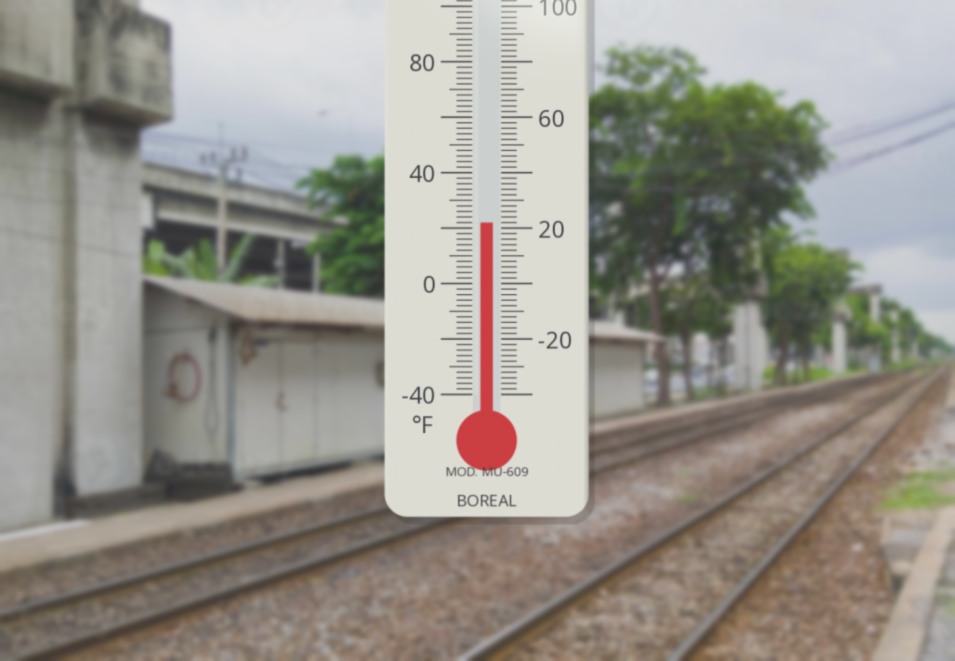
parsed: 22 °F
